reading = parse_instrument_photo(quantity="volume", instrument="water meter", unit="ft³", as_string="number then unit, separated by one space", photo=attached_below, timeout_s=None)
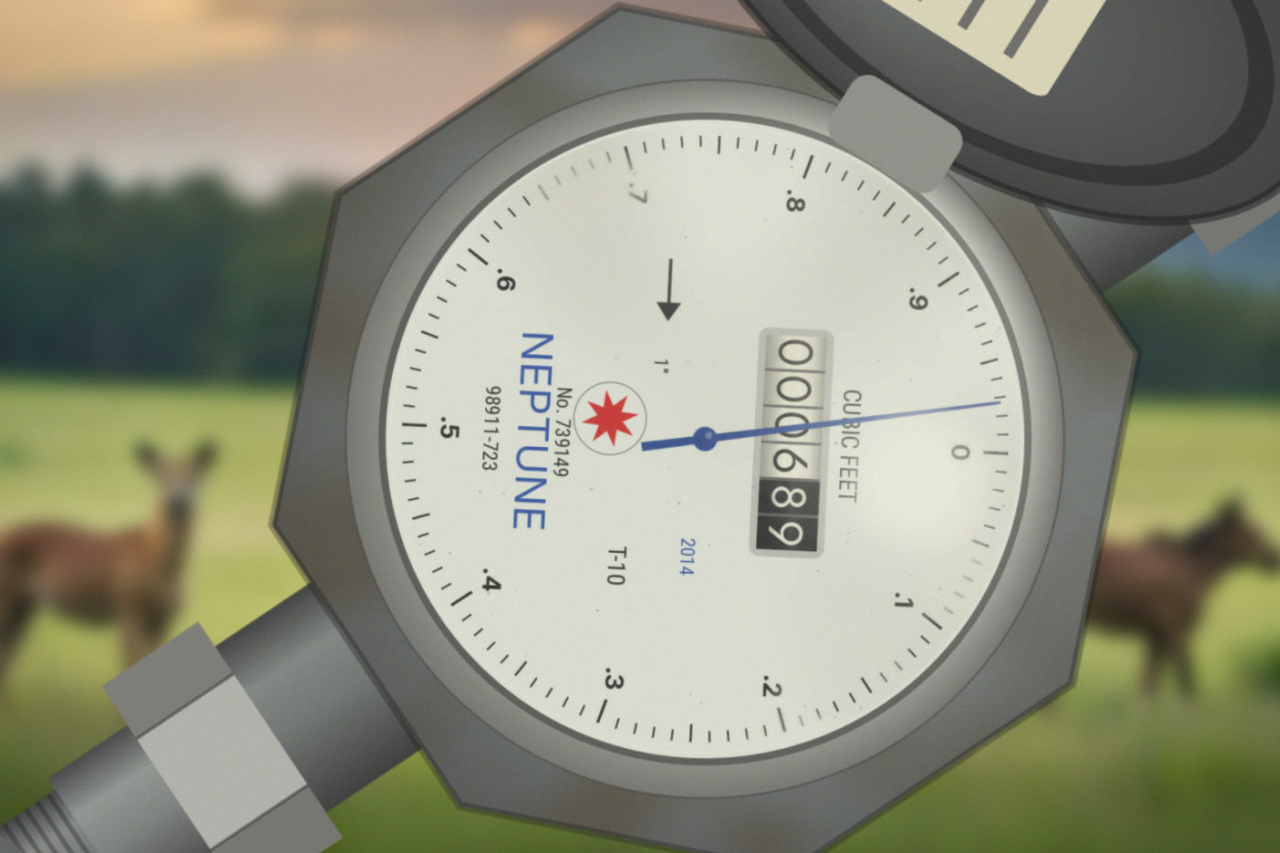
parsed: 688.97 ft³
